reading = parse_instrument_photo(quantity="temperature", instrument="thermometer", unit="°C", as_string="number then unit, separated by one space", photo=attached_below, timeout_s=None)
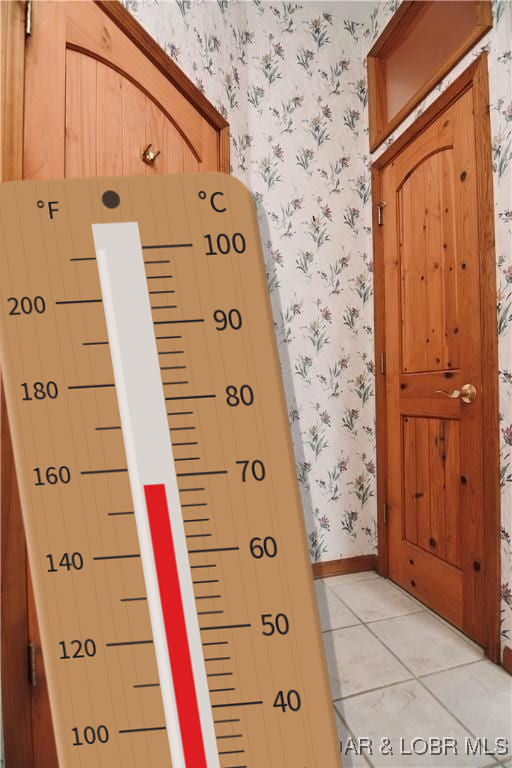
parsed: 69 °C
